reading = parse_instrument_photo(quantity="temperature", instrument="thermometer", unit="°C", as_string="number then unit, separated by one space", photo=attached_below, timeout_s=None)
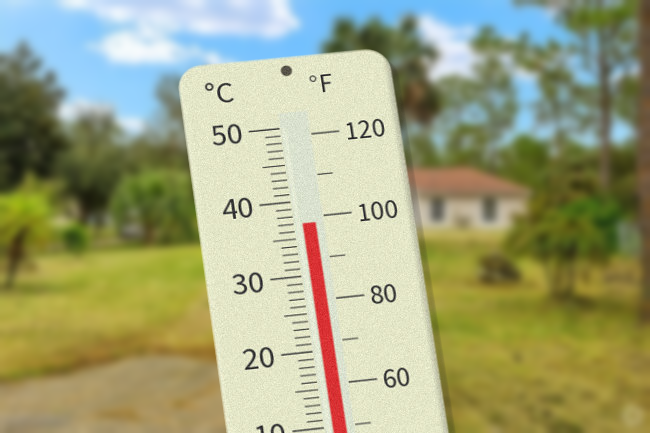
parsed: 37 °C
